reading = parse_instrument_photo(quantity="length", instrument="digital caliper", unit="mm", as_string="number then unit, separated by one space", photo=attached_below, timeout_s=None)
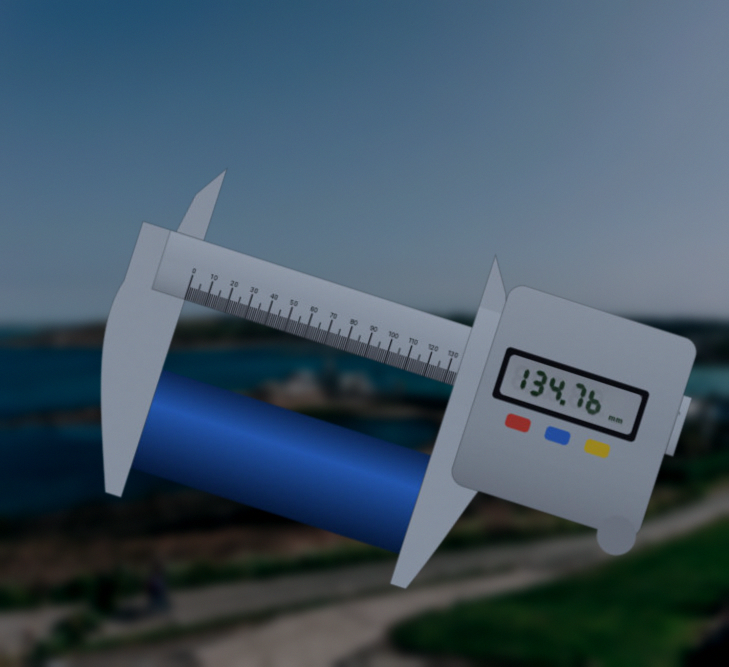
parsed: 134.76 mm
